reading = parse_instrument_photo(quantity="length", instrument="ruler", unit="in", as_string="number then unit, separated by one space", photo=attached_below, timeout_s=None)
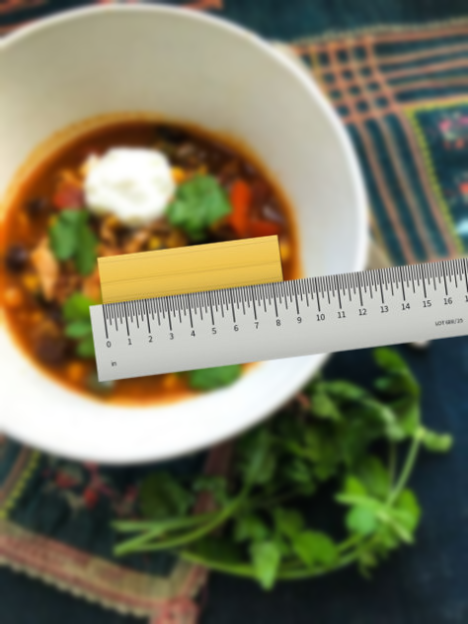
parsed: 8.5 in
